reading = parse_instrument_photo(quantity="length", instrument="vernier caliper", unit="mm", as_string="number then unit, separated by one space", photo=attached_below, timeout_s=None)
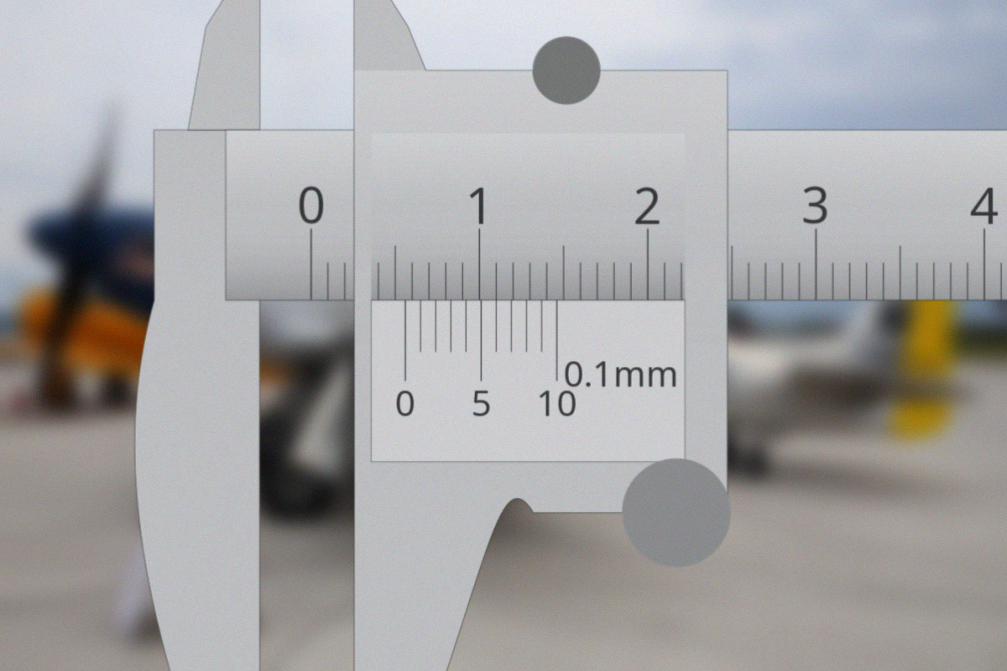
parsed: 5.6 mm
